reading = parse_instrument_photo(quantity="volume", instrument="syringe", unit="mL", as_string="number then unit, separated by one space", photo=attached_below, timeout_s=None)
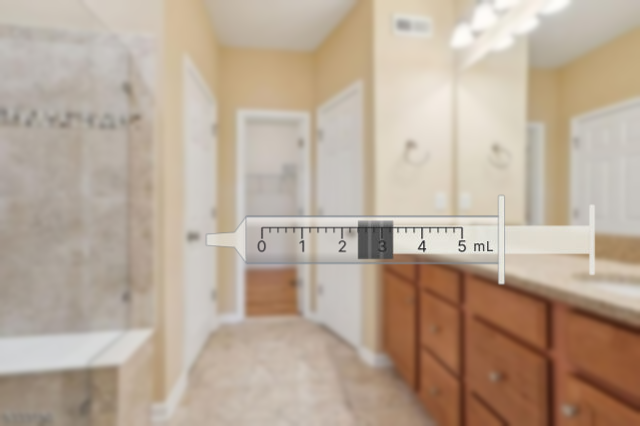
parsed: 2.4 mL
